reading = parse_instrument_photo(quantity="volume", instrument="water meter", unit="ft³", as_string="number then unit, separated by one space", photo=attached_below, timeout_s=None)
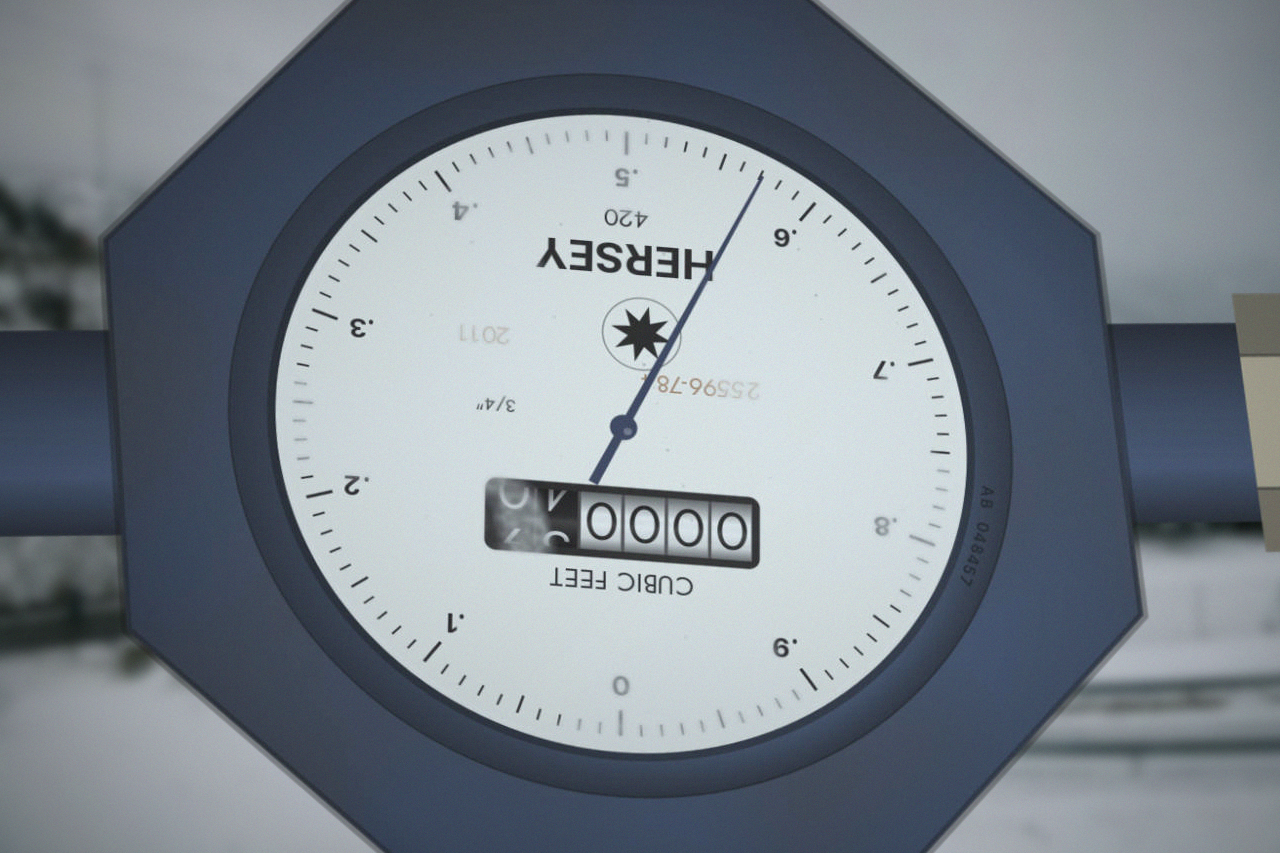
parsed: 39.57 ft³
